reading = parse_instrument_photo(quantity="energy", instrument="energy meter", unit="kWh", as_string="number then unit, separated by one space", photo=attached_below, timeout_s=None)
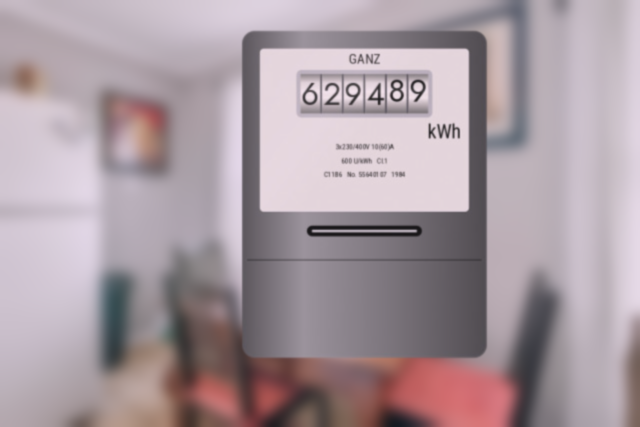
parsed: 629489 kWh
